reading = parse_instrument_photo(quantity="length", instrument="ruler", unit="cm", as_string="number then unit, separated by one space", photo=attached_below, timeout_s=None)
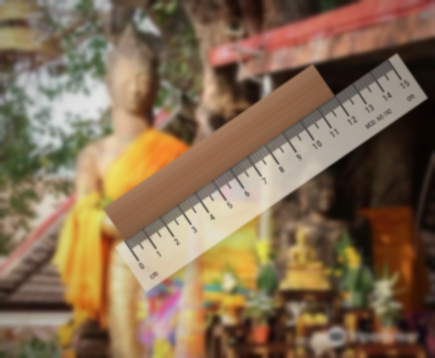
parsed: 12 cm
